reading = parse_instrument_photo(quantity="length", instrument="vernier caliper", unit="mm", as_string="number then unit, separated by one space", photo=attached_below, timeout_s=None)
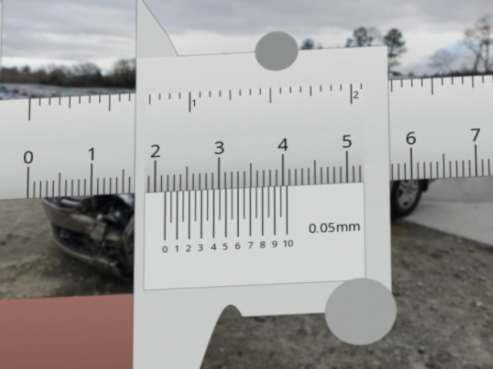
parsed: 21.6 mm
